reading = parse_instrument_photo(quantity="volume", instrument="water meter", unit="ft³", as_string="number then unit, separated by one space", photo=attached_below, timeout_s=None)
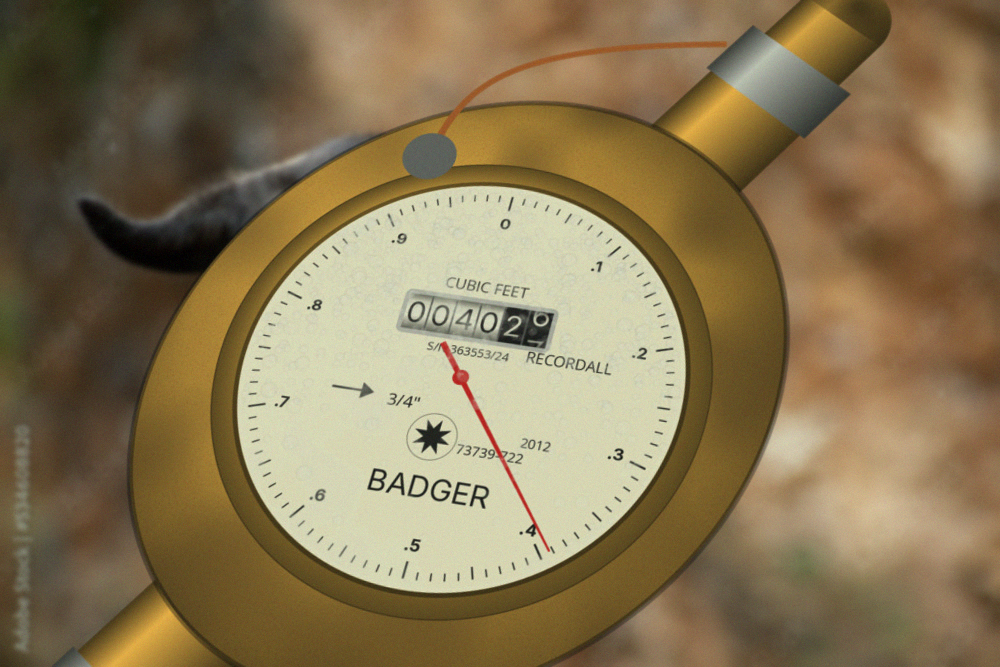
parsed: 4026.39 ft³
